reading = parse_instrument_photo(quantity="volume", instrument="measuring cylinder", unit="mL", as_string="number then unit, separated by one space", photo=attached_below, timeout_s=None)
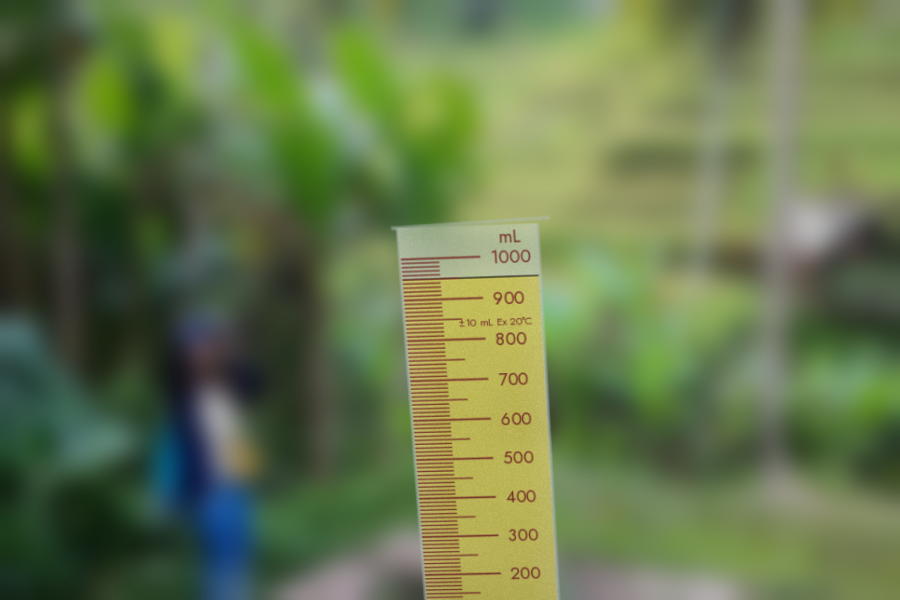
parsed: 950 mL
